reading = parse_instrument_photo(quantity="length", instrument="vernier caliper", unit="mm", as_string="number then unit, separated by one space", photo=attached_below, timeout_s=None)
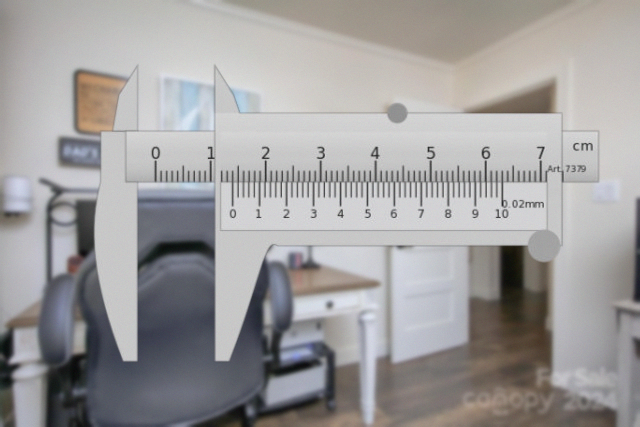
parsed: 14.0 mm
